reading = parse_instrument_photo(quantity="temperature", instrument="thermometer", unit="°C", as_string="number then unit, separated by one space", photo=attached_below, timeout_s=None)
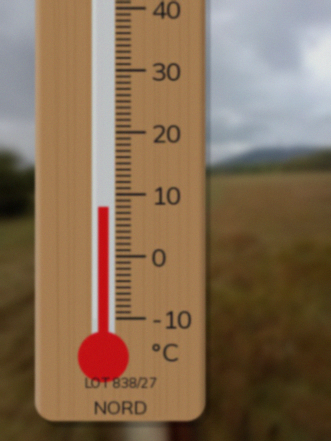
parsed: 8 °C
